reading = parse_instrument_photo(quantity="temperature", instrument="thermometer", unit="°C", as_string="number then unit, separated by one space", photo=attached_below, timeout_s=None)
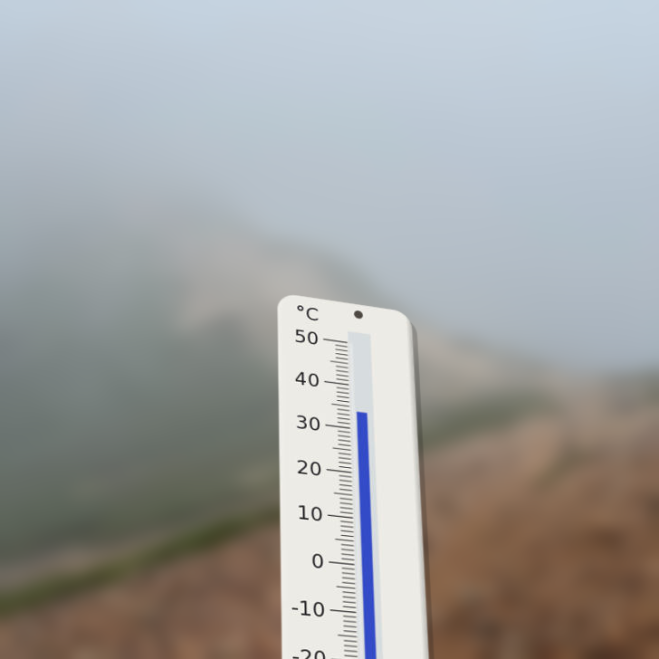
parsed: 34 °C
